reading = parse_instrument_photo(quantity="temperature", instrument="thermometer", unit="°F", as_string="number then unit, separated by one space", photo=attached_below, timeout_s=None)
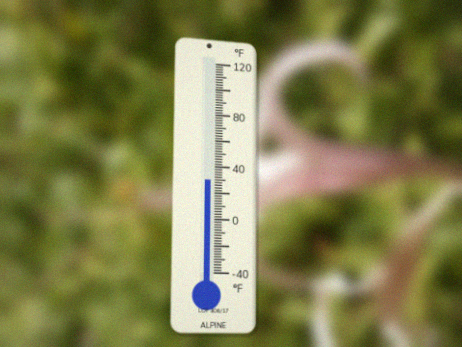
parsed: 30 °F
